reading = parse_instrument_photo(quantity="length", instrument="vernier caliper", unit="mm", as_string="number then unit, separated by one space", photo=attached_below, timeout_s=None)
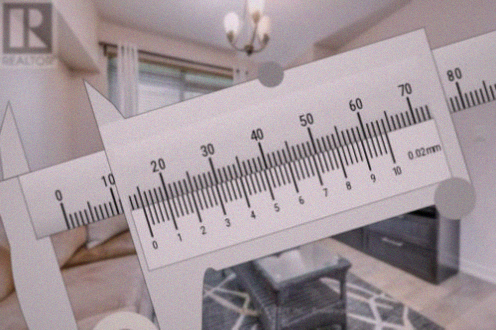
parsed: 15.0 mm
